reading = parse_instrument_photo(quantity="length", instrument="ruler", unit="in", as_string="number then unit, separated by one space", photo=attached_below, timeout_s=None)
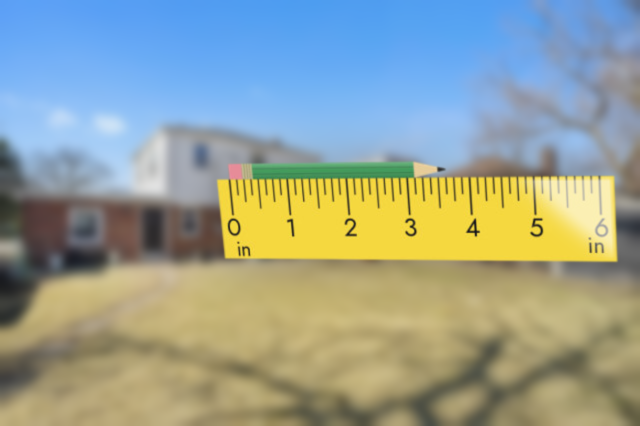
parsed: 3.625 in
